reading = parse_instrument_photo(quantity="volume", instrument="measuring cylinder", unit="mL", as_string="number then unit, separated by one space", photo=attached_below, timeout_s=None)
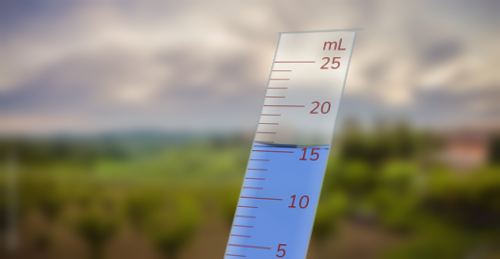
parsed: 15.5 mL
